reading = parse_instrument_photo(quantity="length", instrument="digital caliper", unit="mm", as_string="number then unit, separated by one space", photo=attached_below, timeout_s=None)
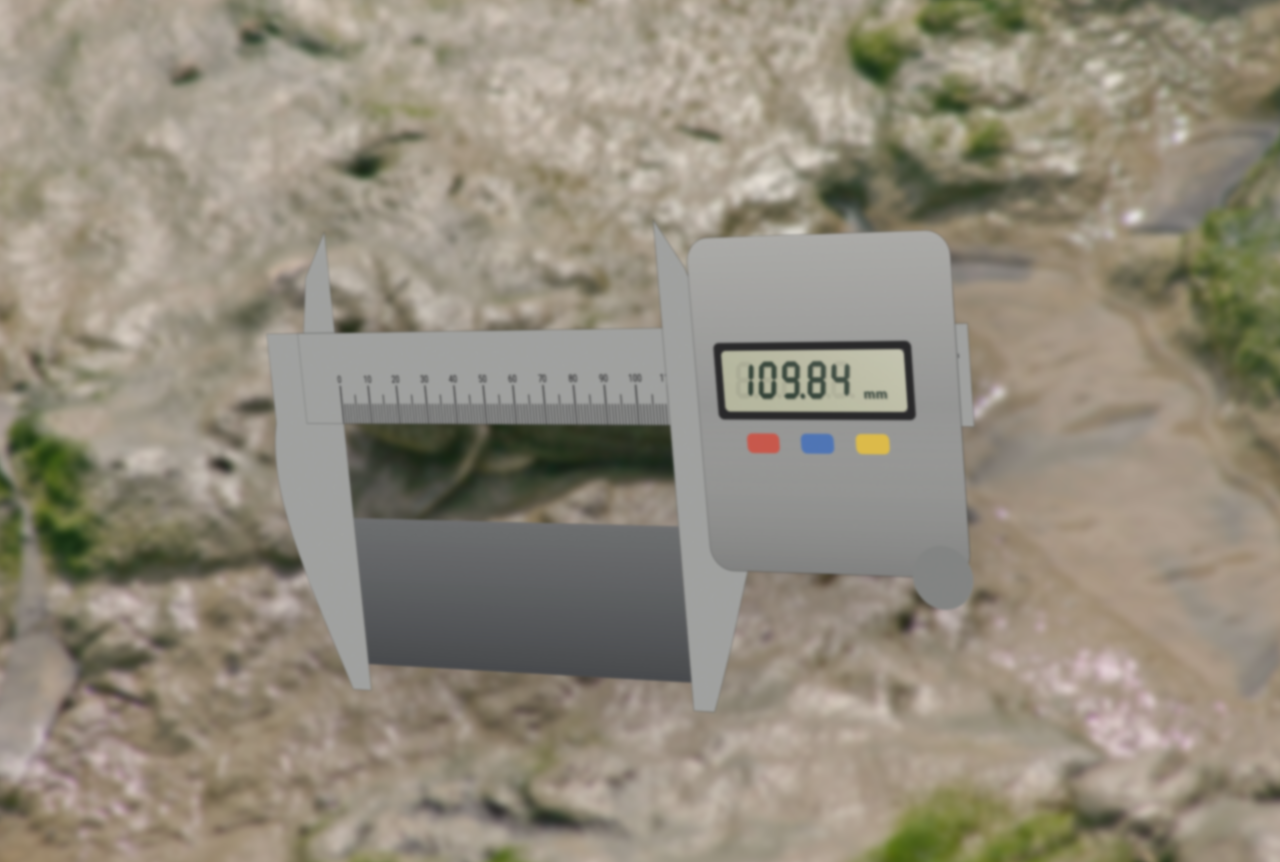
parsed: 109.84 mm
